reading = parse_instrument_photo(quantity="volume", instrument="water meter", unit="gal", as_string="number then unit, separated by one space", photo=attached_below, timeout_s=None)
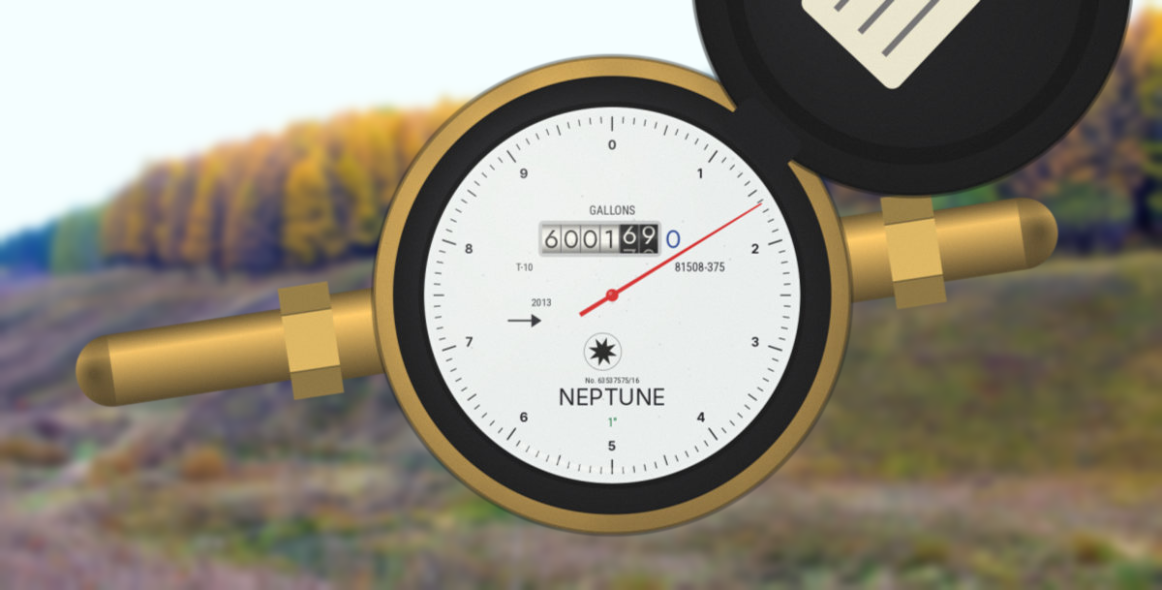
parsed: 6001691.6 gal
